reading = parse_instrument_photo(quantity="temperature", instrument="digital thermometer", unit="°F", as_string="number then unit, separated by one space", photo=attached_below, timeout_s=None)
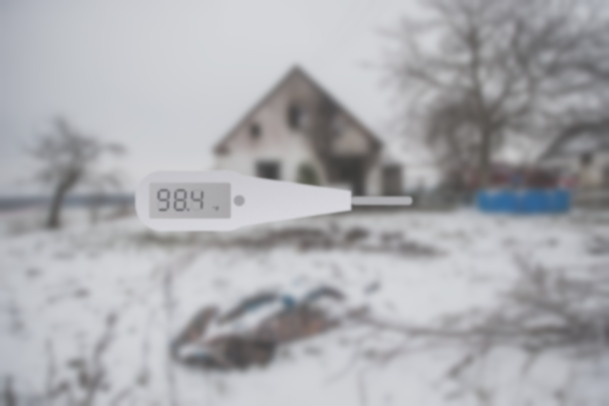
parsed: 98.4 °F
